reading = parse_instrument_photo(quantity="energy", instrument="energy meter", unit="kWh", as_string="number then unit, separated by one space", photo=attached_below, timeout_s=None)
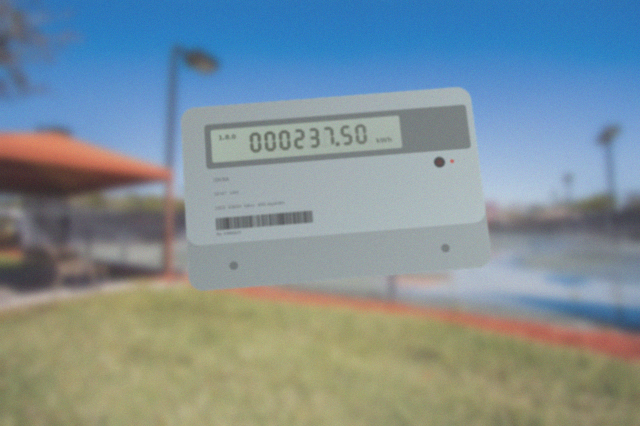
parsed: 237.50 kWh
